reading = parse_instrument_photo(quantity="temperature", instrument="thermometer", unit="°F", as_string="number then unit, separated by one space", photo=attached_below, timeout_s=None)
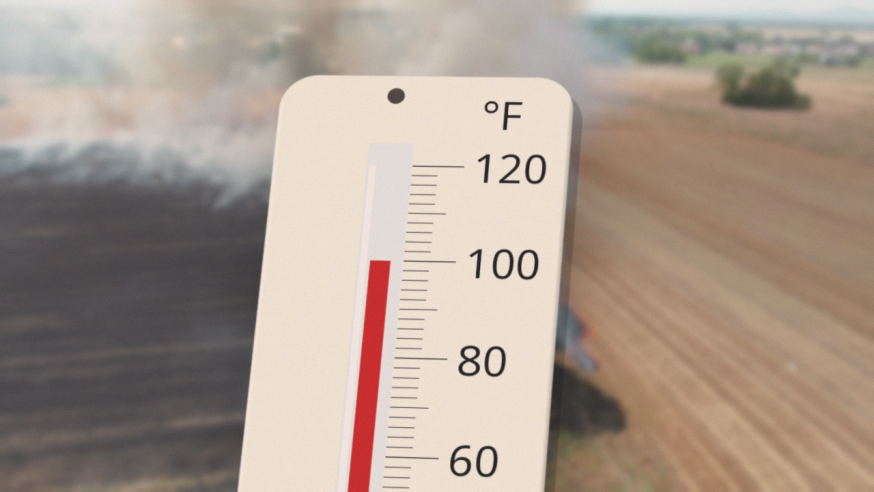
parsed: 100 °F
